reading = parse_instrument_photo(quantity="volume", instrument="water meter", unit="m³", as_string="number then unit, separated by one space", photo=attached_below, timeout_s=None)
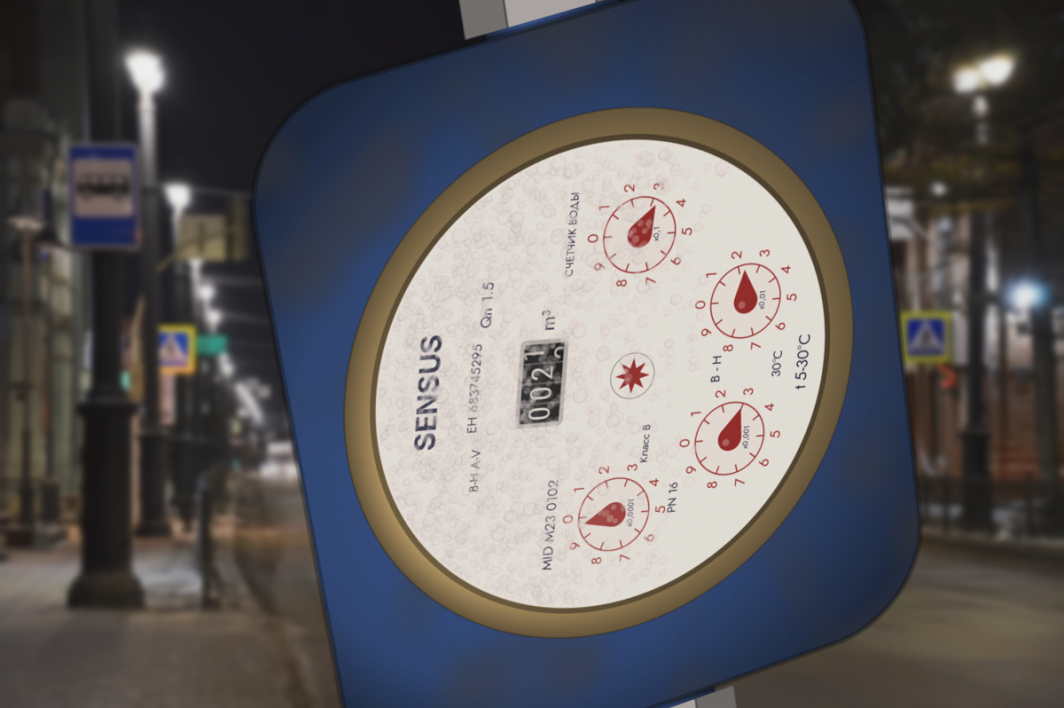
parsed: 21.3229 m³
